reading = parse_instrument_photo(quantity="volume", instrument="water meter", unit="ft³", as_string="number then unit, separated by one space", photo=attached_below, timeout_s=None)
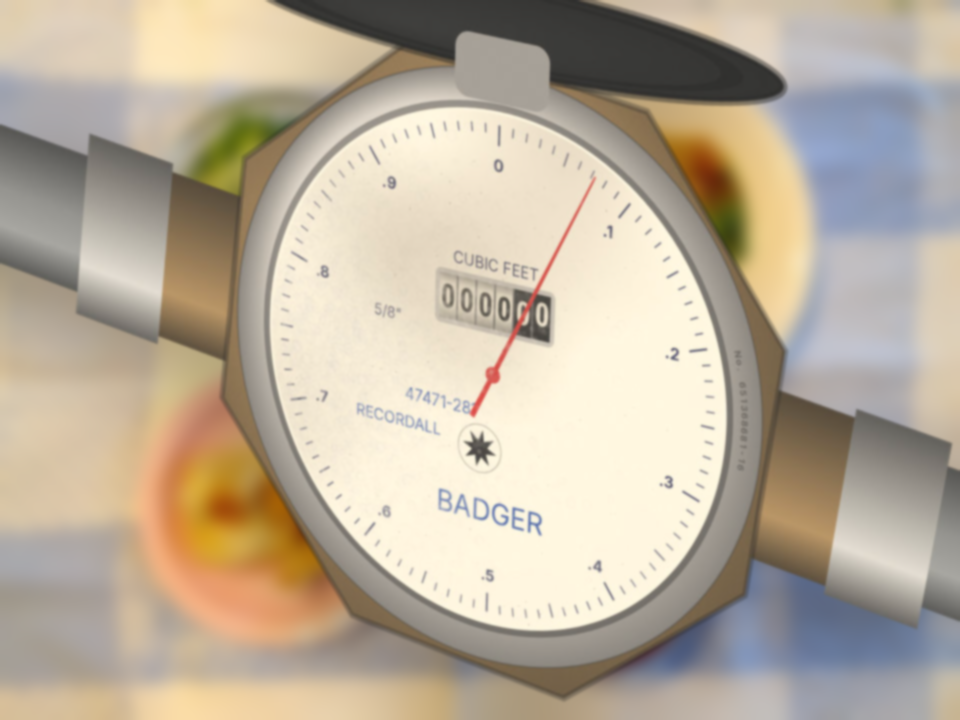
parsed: 0.07 ft³
